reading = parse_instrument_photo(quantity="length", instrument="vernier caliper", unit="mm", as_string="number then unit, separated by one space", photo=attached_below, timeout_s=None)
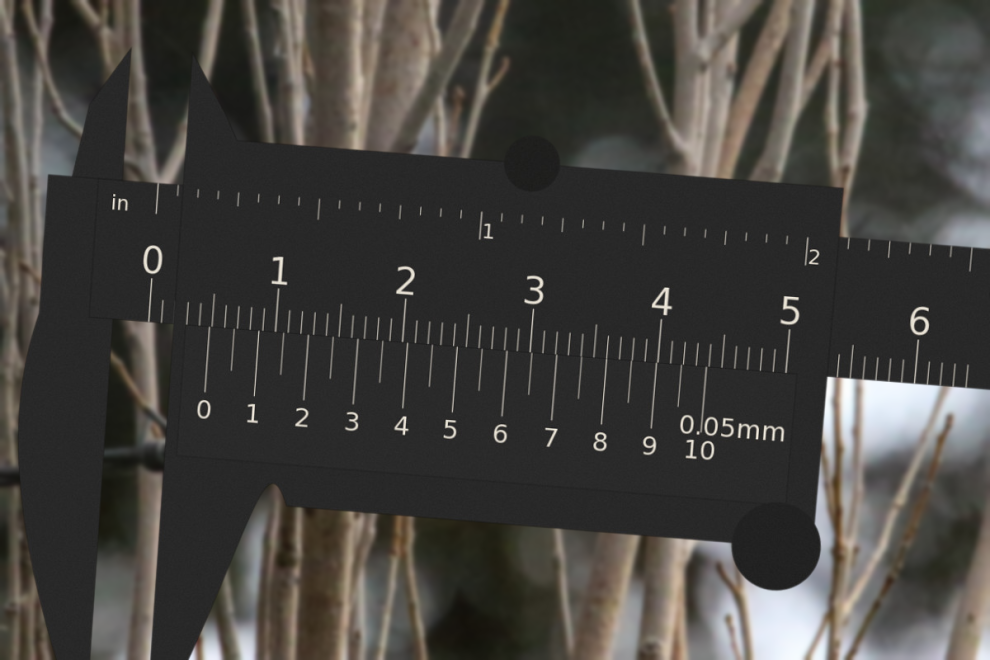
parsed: 4.8 mm
